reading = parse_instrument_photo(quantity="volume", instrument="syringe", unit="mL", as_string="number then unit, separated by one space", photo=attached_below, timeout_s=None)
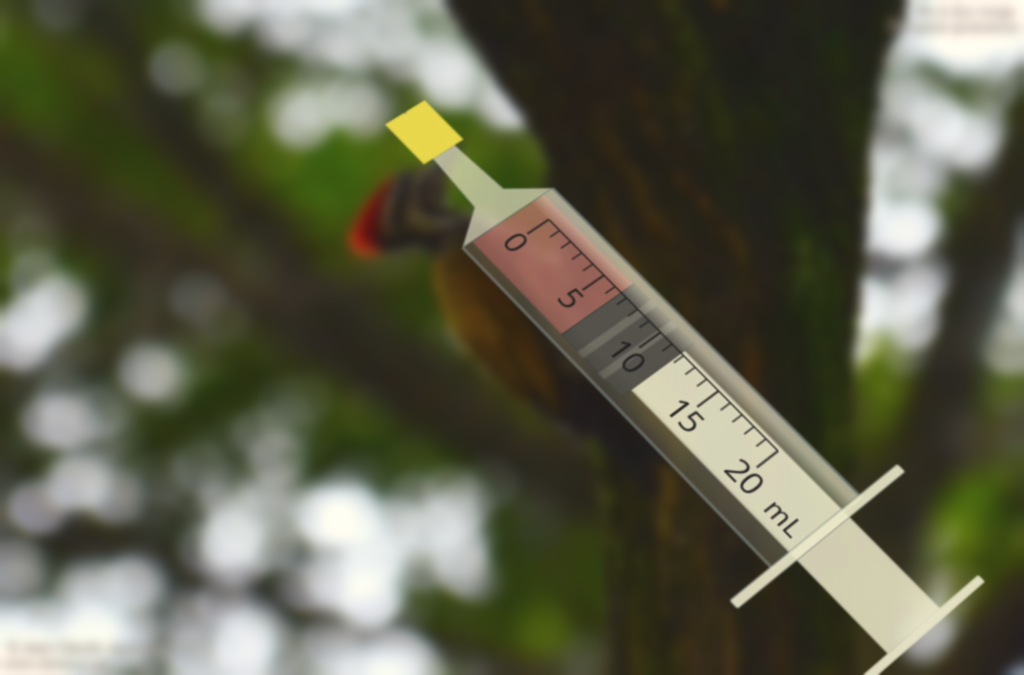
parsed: 6.5 mL
